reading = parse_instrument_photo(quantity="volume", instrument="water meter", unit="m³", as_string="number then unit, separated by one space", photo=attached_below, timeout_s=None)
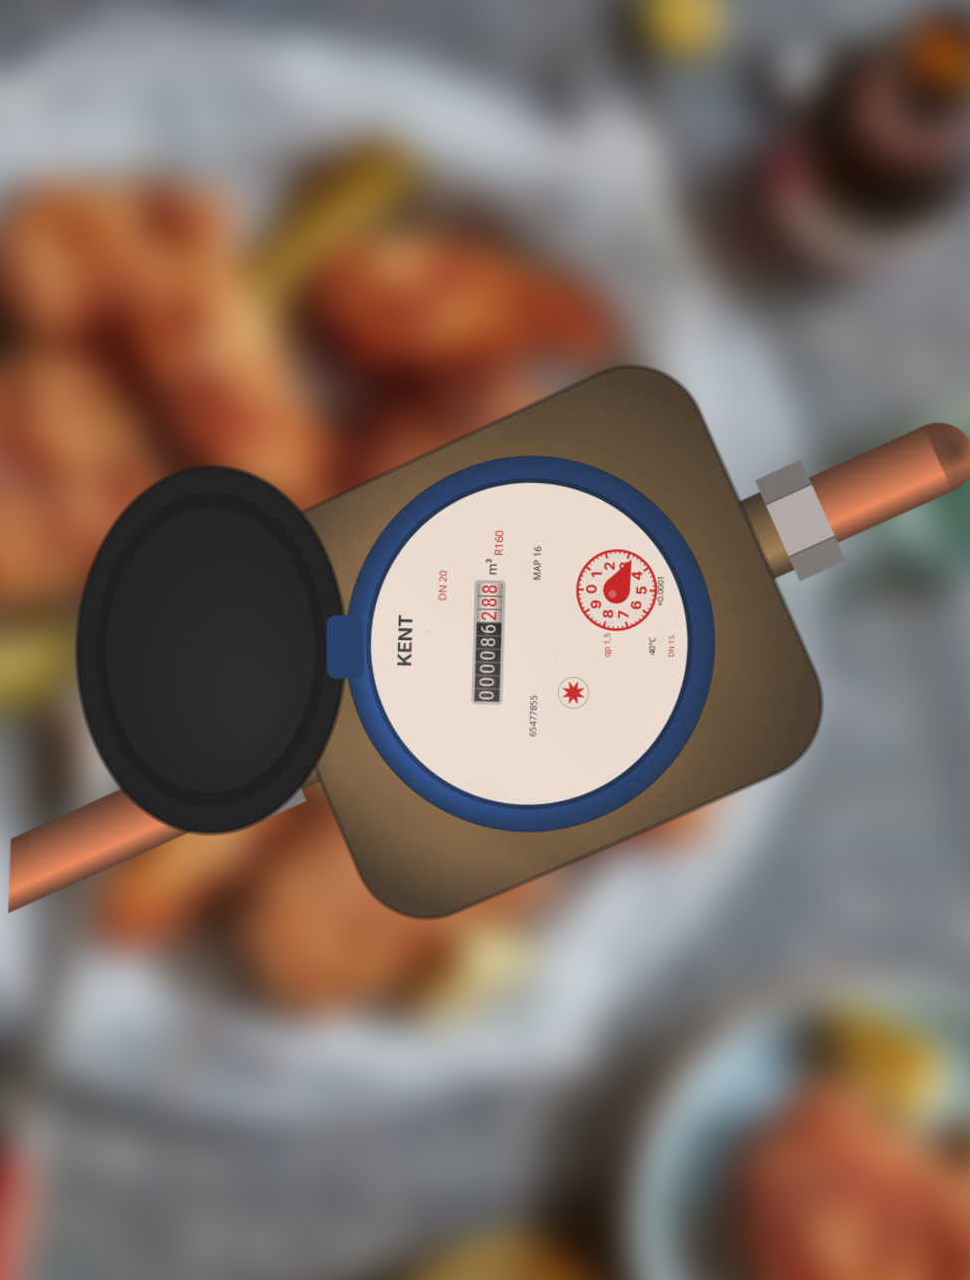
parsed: 86.2883 m³
